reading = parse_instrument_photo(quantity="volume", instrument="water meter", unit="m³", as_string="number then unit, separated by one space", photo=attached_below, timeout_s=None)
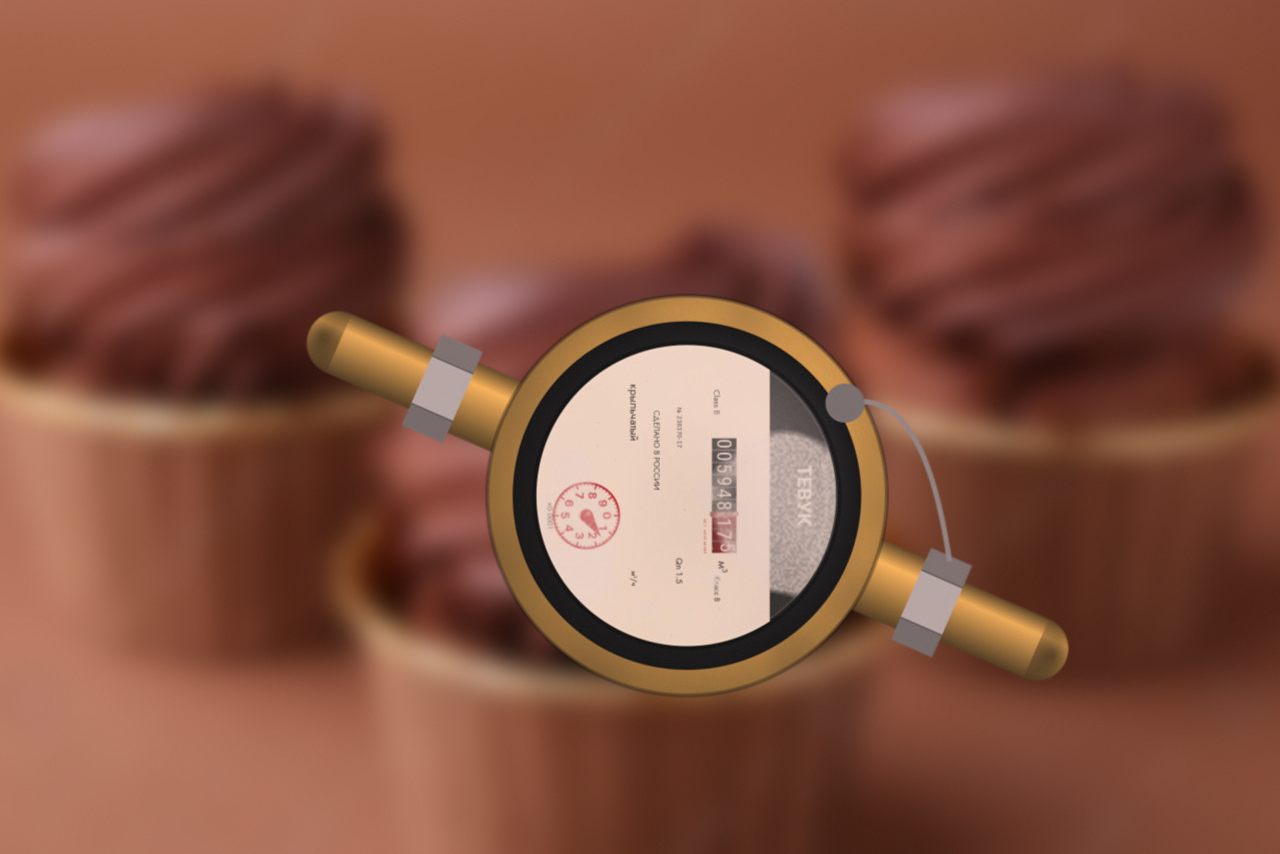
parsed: 5948.1751 m³
